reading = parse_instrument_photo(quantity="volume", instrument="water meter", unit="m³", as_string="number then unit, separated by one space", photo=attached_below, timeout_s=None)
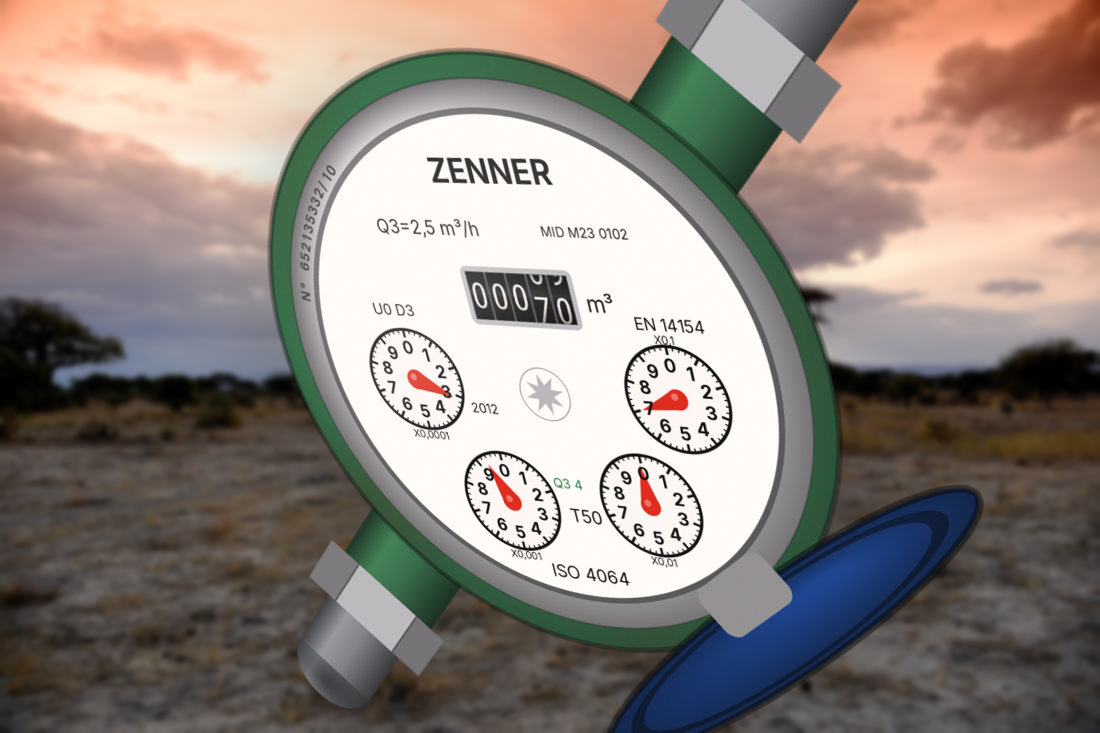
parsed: 69.6993 m³
